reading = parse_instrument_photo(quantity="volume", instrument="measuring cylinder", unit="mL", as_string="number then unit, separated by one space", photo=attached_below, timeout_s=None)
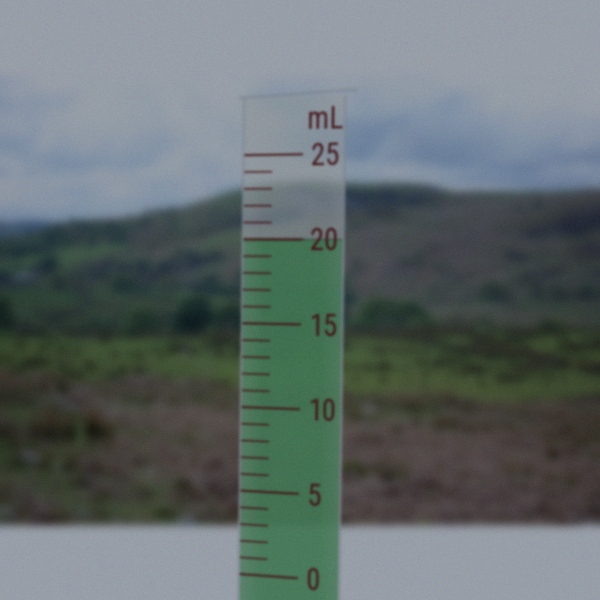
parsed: 20 mL
